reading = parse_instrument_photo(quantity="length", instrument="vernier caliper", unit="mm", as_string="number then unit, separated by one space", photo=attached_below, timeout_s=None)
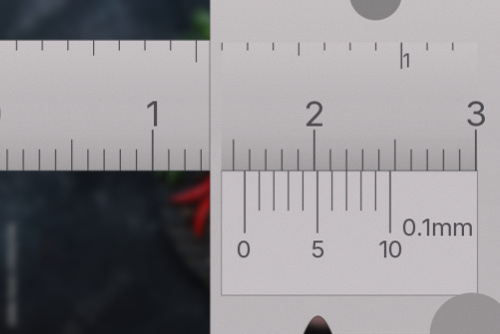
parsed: 15.7 mm
